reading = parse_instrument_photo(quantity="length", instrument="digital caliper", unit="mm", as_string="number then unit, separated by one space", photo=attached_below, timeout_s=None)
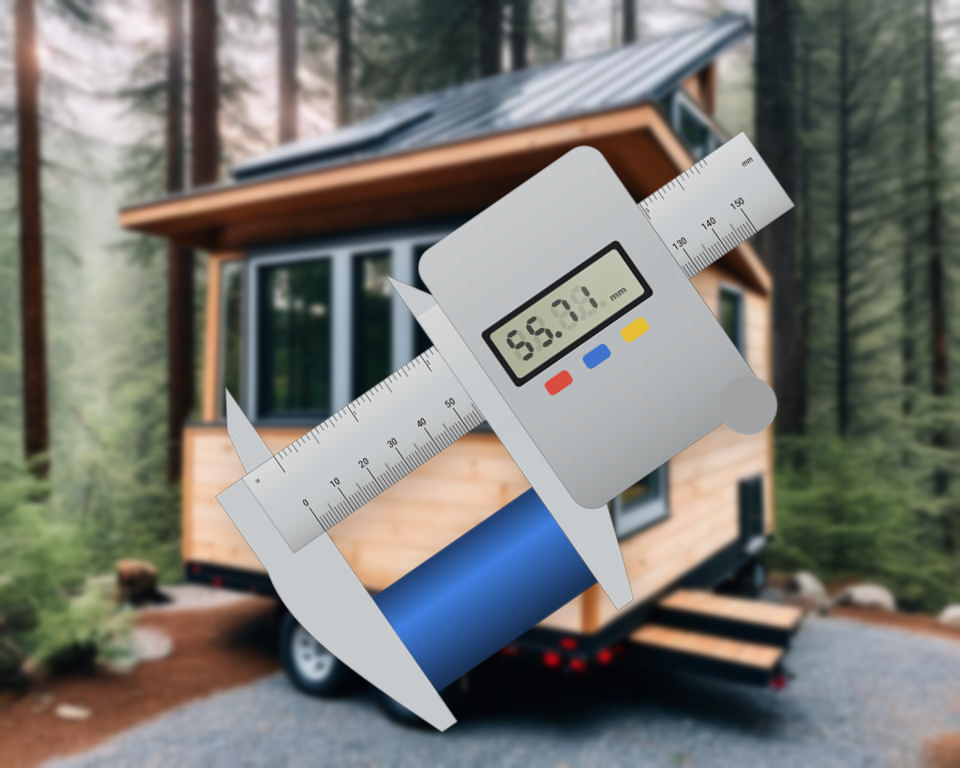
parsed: 55.71 mm
